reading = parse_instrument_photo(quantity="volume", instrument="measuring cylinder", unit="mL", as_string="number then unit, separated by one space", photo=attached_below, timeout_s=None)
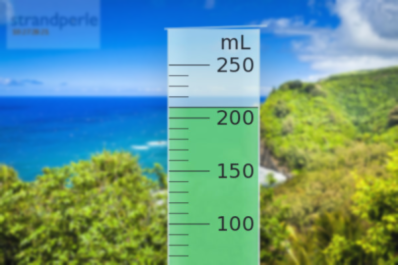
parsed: 210 mL
